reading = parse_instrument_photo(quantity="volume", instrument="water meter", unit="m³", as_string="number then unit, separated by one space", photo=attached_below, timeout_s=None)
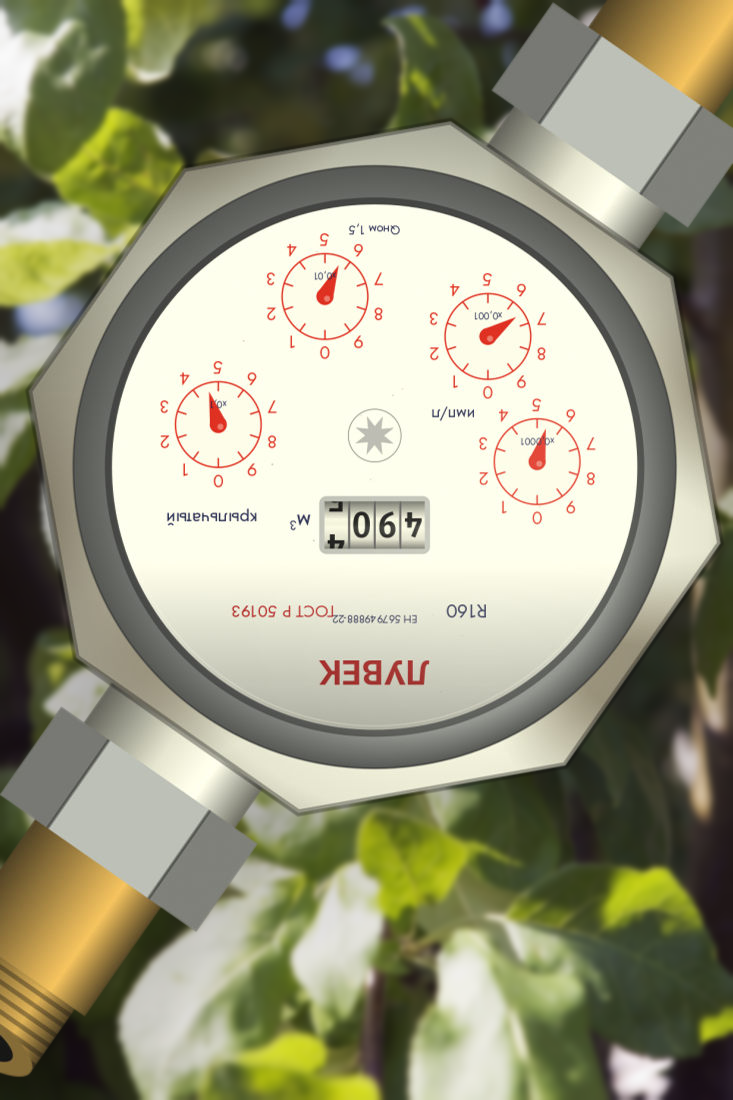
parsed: 4904.4565 m³
